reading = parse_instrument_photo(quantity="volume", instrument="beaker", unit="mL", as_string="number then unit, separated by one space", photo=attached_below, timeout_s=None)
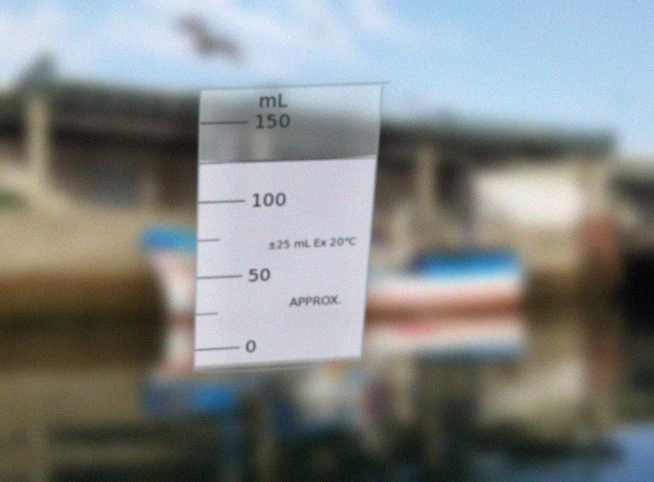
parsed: 125 mL
